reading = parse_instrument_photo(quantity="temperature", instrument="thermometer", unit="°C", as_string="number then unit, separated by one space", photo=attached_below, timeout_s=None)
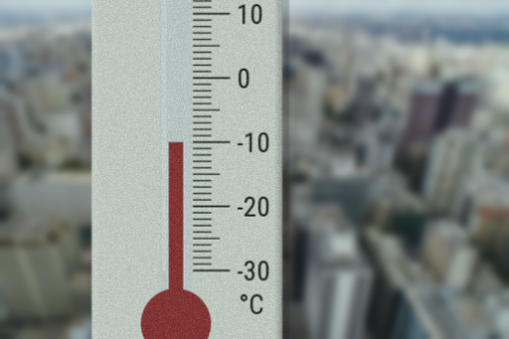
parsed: -10 °C
